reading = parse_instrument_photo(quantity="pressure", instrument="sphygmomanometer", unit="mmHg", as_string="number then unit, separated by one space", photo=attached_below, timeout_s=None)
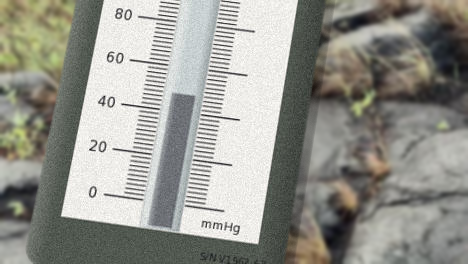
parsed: 48 mmHg
